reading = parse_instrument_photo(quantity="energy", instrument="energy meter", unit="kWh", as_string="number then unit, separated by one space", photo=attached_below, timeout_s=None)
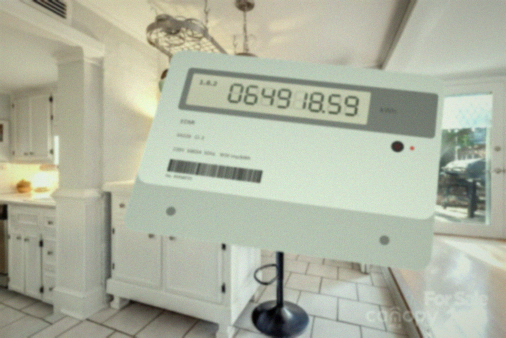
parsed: 64918.59 kWh
